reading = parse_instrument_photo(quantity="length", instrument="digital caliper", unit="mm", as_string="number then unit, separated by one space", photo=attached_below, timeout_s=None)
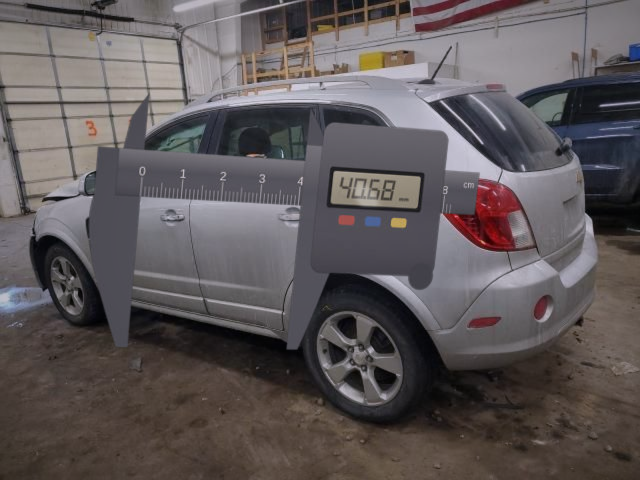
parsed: 40.68 mm
